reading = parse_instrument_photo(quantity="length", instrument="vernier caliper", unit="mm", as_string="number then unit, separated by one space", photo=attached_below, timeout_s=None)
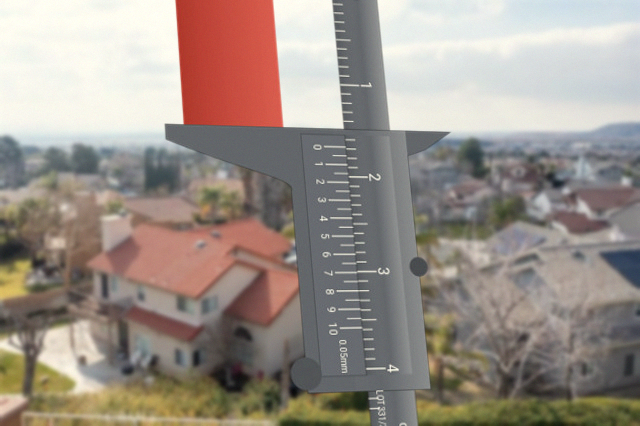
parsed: 16.8 mm
